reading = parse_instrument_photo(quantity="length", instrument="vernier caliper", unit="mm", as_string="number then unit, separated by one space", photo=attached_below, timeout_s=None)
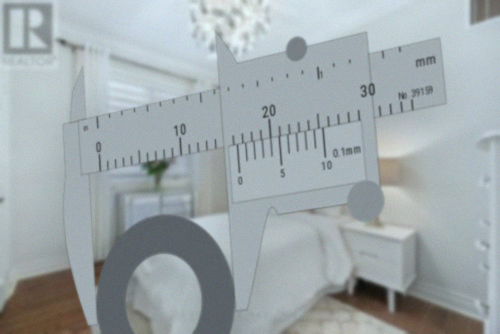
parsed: 16.4 mm
